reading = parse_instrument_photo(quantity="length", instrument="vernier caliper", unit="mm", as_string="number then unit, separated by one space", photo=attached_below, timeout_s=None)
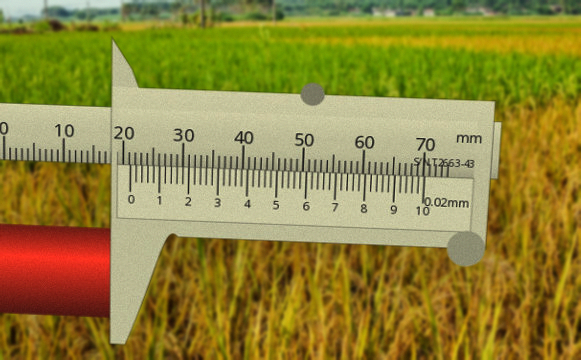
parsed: 21.2 mm
